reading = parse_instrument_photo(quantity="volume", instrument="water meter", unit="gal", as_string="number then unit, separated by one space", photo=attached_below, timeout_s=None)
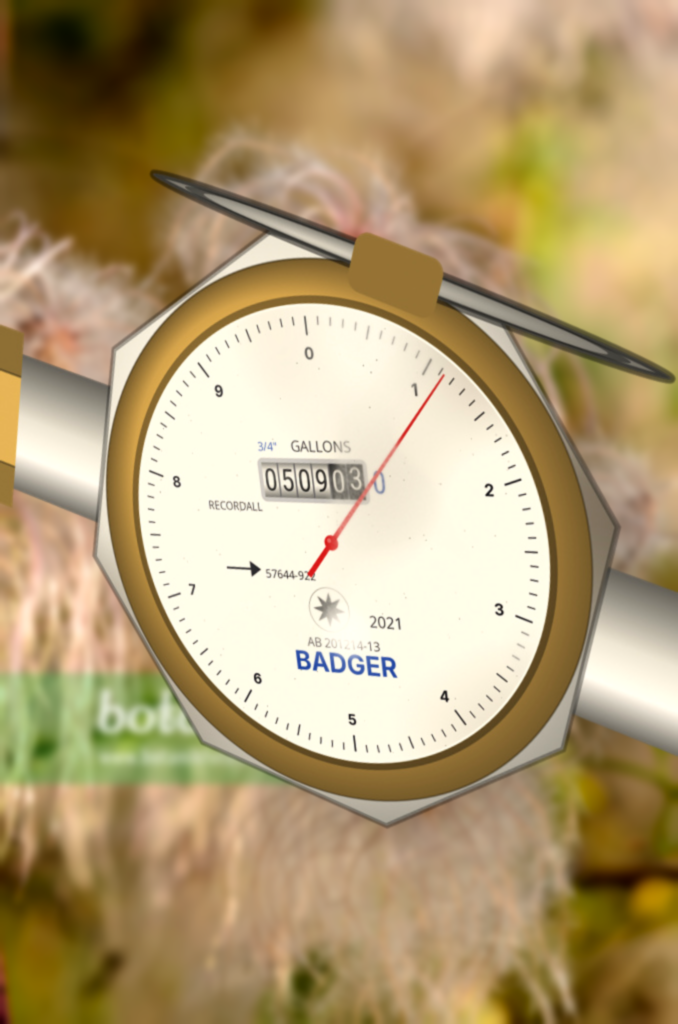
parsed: 509031.1 gal
